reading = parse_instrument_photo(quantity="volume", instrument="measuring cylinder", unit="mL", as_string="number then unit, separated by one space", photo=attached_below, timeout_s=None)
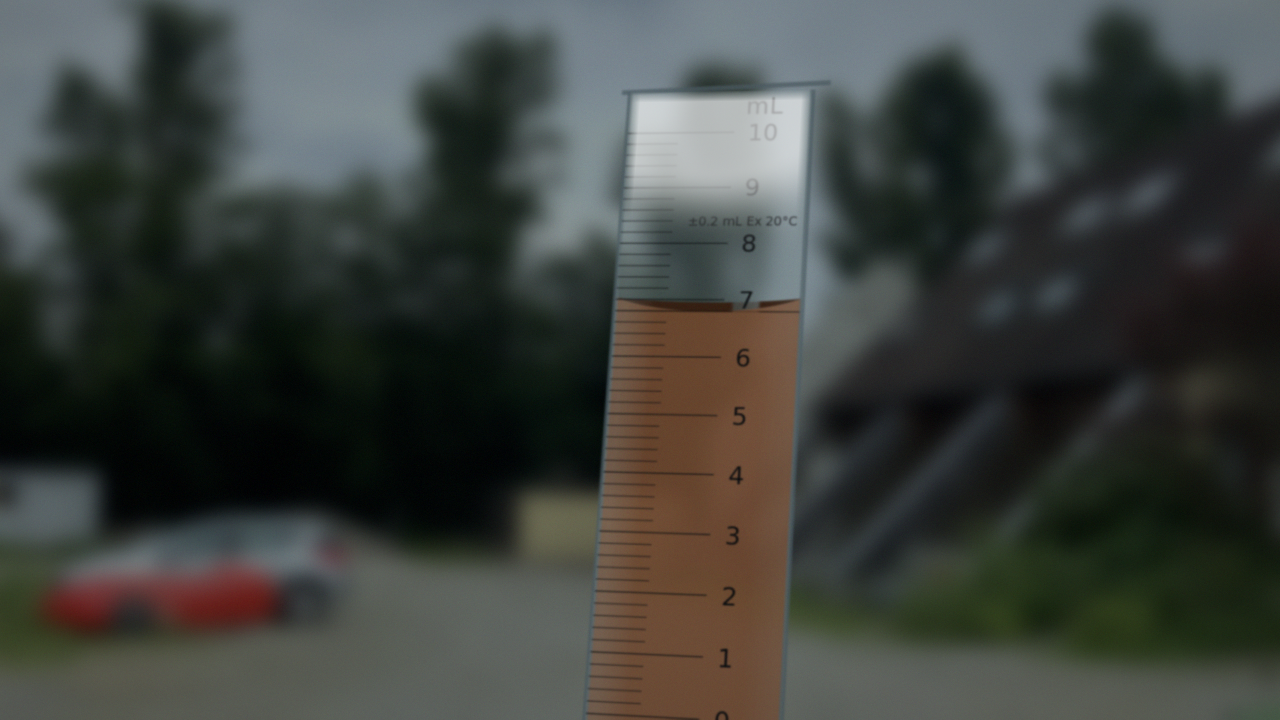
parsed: 6.8 mL
